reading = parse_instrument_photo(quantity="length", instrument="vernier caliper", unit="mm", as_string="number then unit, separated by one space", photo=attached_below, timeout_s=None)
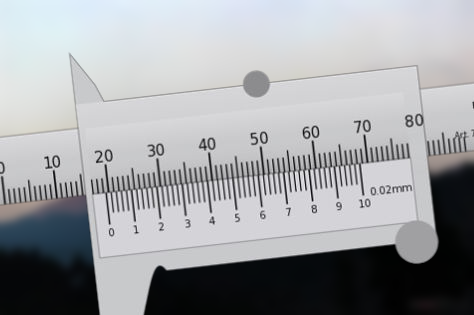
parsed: 19.5 mm
